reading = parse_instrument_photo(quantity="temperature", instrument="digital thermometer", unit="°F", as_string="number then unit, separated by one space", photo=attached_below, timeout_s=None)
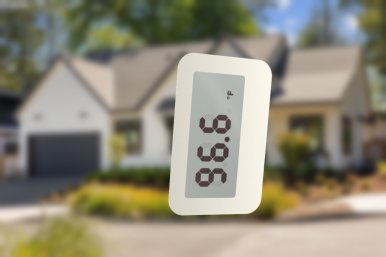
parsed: 96.6 °F
